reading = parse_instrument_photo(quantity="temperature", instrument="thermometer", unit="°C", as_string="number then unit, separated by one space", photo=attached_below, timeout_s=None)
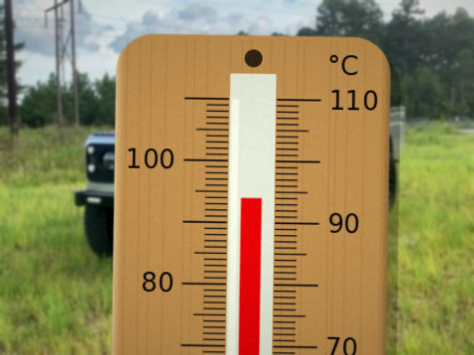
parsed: 94 °C
